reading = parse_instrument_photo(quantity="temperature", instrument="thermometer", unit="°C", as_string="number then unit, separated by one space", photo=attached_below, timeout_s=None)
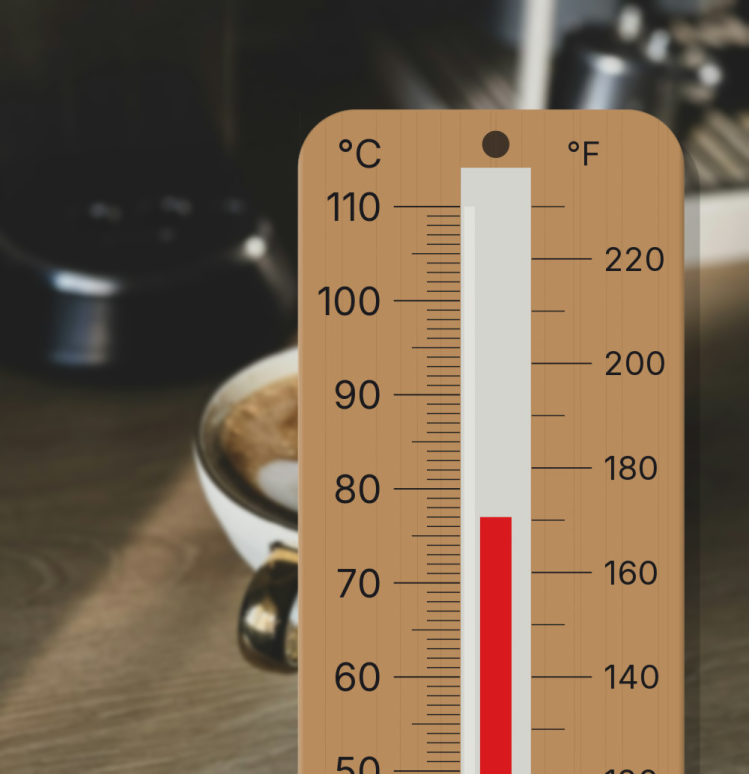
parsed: 77 °C
